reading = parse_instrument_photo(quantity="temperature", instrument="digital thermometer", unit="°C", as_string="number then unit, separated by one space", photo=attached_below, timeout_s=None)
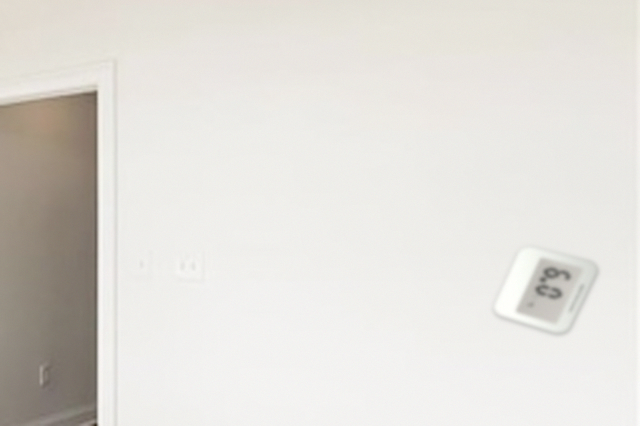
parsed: 6.0 °C
